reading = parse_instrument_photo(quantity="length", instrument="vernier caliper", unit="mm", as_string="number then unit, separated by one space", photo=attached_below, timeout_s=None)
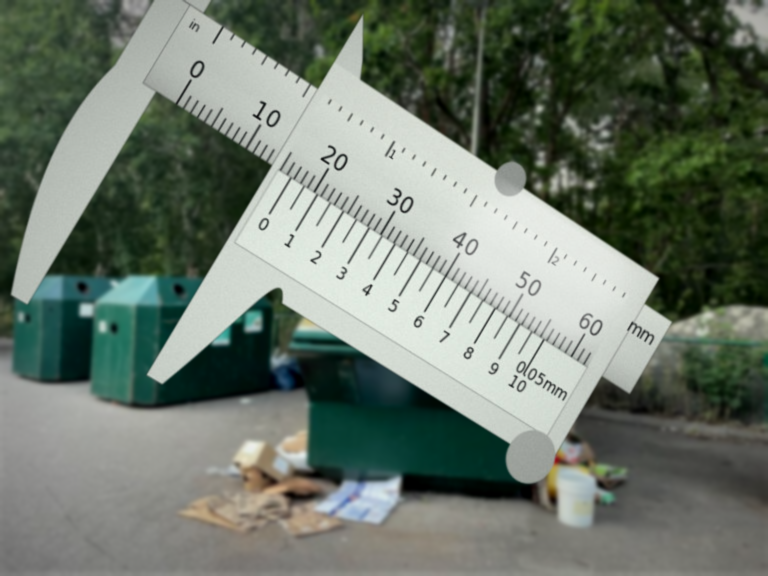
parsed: 16.6 mm
